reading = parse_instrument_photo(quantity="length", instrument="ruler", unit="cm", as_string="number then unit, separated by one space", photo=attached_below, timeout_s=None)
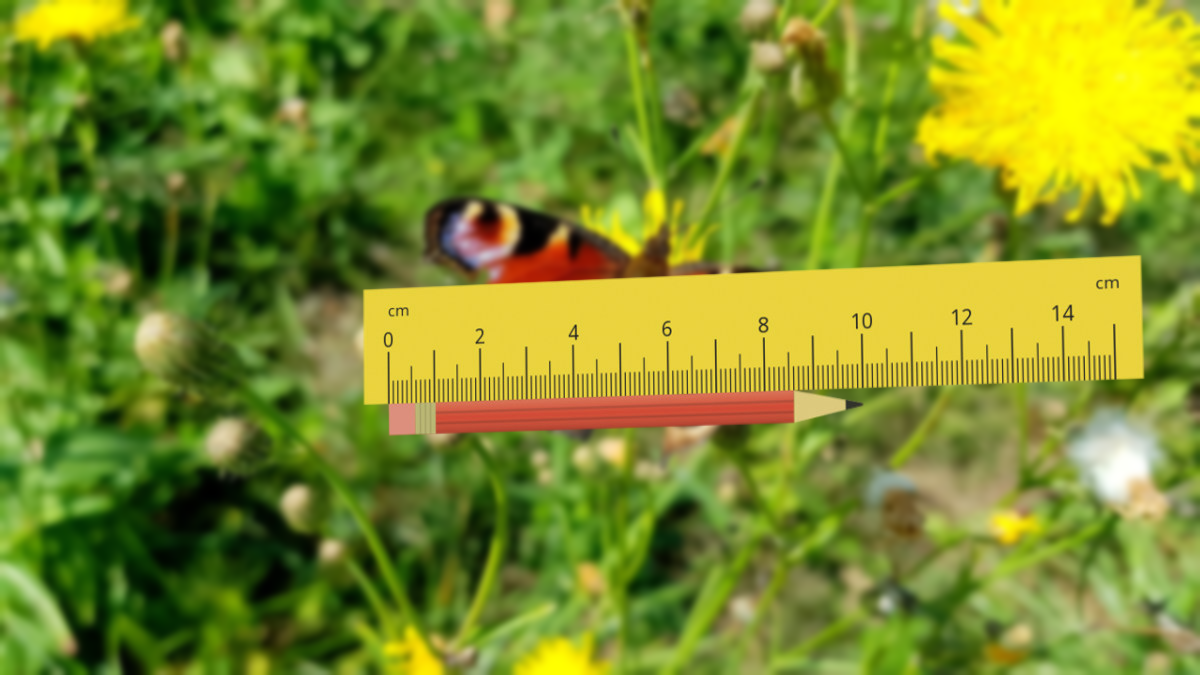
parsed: 10 cm
